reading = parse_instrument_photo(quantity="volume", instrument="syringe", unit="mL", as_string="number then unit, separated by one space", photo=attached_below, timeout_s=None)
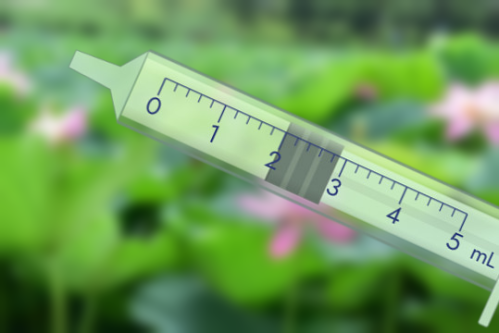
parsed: 2 mL
